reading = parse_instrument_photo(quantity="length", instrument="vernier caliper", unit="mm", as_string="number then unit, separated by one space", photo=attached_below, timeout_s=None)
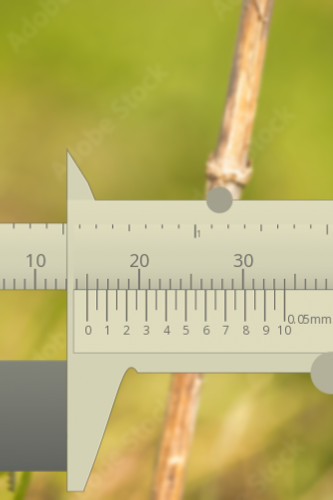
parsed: 15.0 mm
